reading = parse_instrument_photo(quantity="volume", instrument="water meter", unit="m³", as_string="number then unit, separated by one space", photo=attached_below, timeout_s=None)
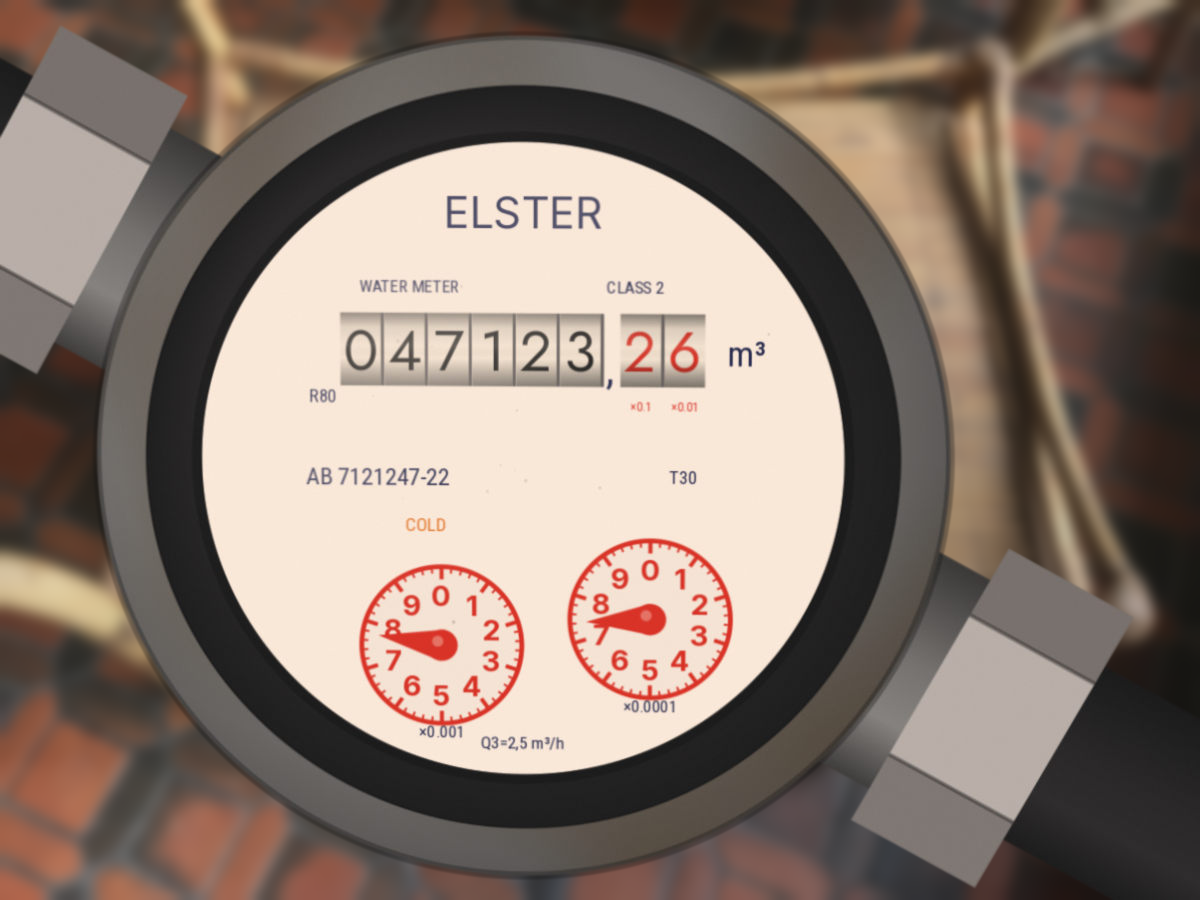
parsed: 47123.2677 m³
